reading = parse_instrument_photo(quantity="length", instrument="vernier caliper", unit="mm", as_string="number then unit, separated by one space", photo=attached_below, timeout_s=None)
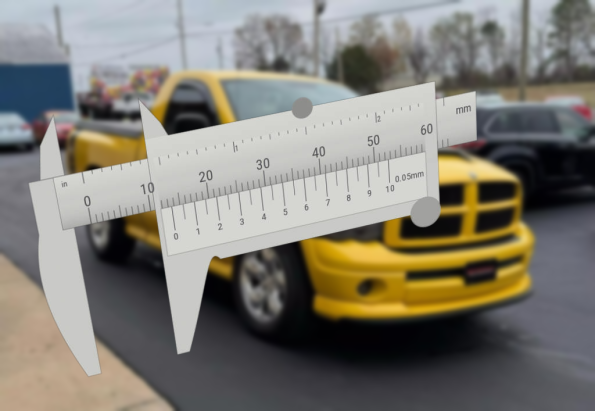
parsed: 13.6 mm
